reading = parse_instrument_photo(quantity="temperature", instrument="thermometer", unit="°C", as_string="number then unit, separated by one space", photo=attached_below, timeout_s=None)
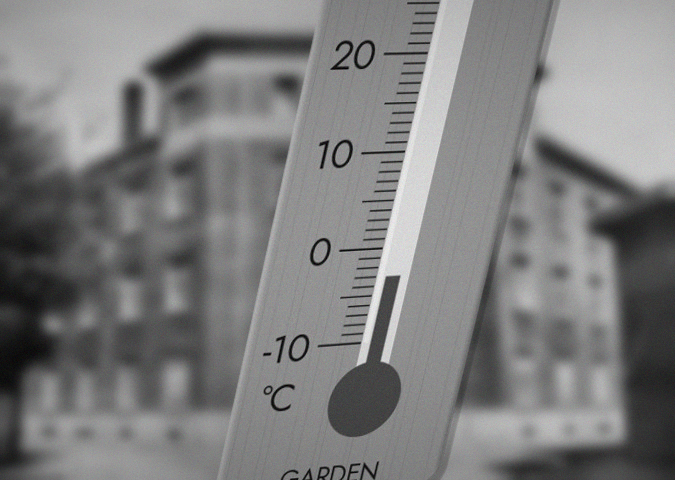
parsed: -3 °C
